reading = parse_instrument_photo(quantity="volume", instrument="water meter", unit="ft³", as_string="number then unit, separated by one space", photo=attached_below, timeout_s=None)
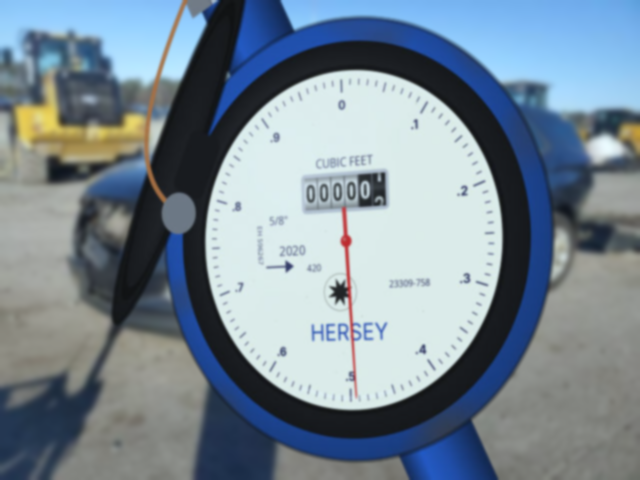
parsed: 1.49 ft³
